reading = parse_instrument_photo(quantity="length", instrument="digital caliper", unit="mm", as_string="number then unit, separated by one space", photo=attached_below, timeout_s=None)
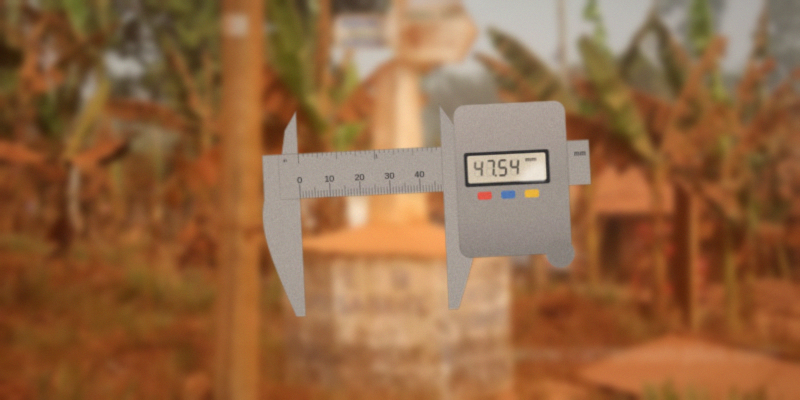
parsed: 47.54 mm
